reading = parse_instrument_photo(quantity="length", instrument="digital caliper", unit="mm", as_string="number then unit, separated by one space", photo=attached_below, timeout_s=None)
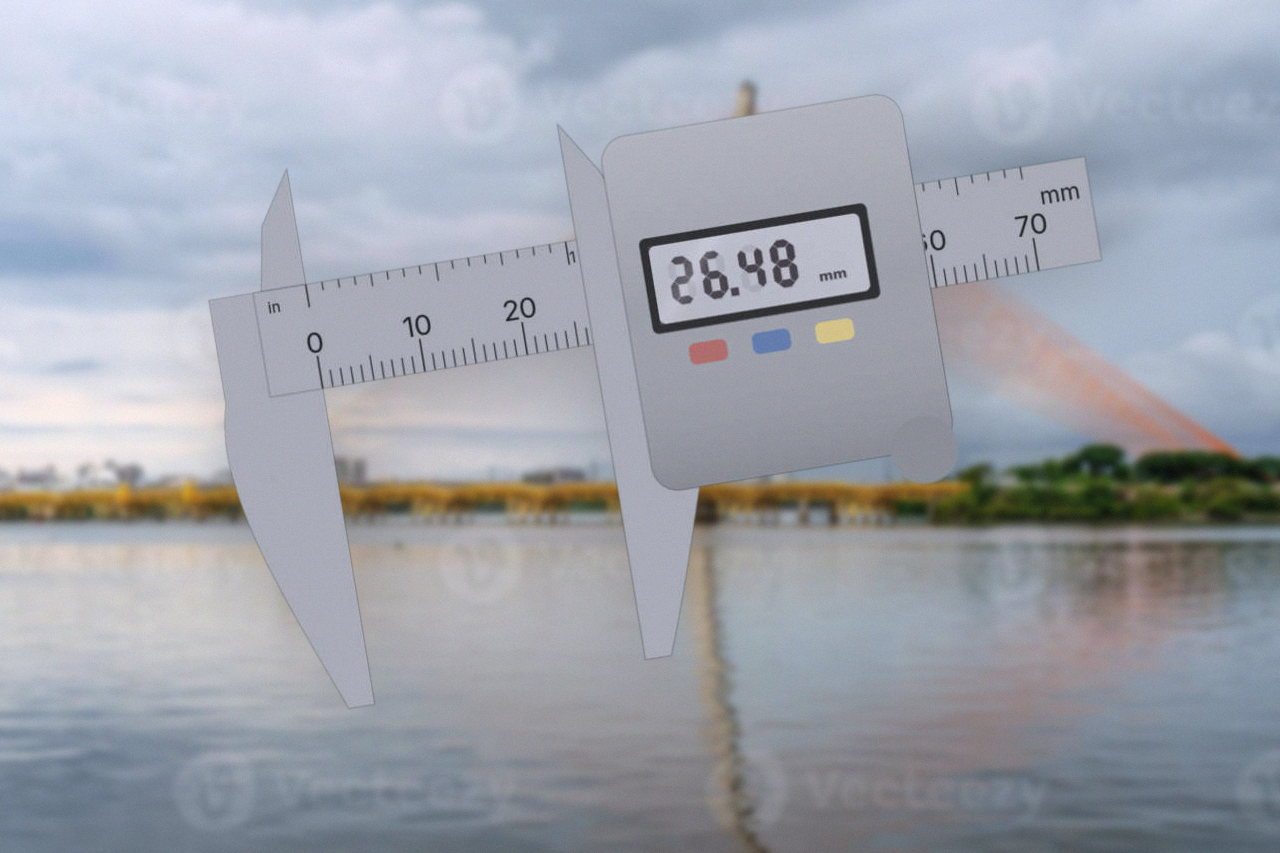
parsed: 26.48 mm
